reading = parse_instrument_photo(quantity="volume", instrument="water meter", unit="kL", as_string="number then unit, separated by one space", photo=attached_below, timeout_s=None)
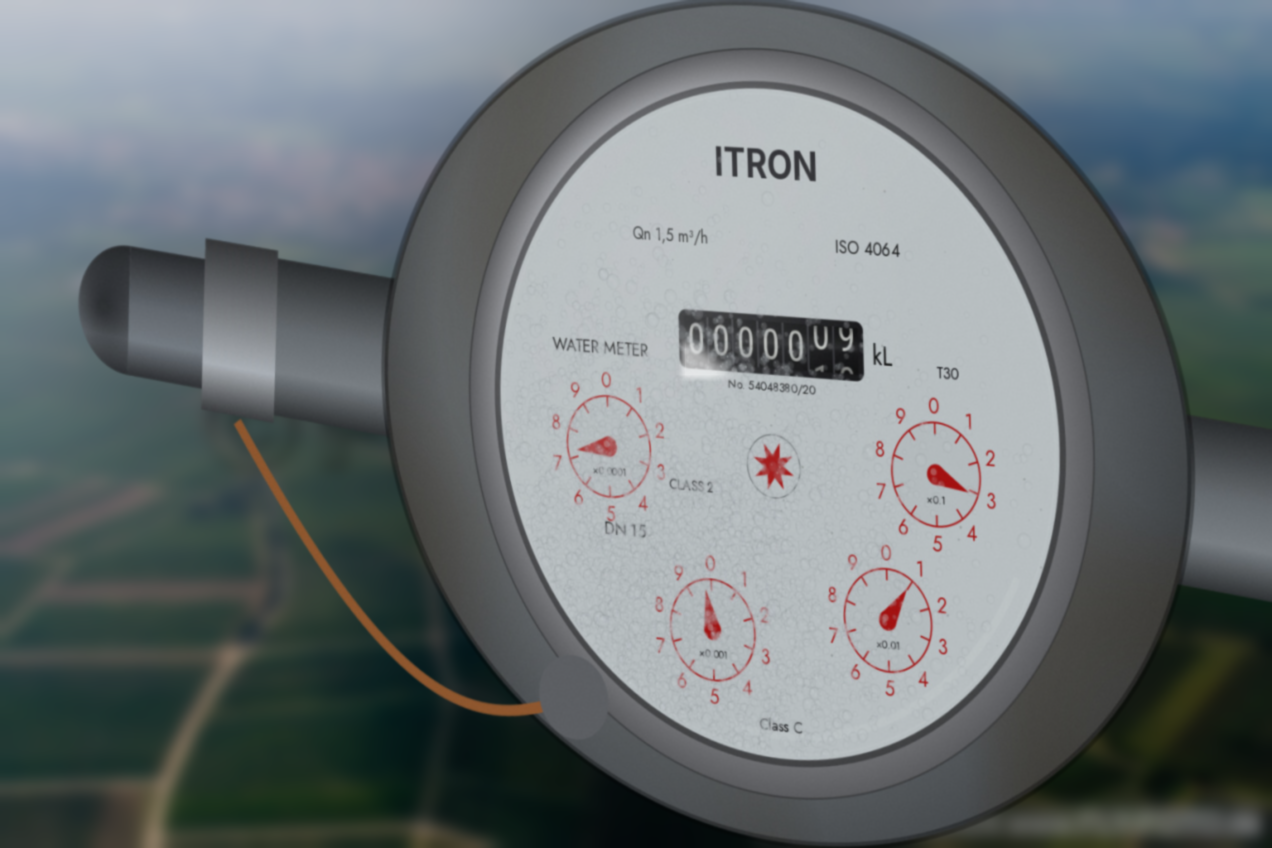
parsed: 9.3097 kL
